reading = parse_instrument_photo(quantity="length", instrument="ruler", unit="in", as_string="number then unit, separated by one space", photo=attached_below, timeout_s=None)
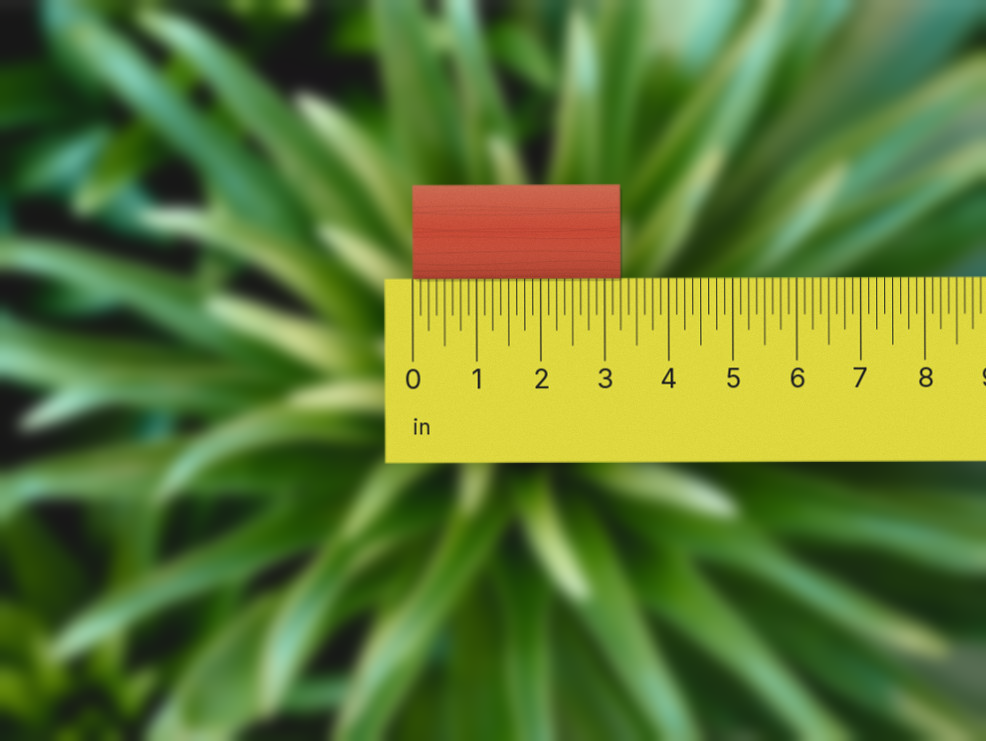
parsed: 3.25 in
